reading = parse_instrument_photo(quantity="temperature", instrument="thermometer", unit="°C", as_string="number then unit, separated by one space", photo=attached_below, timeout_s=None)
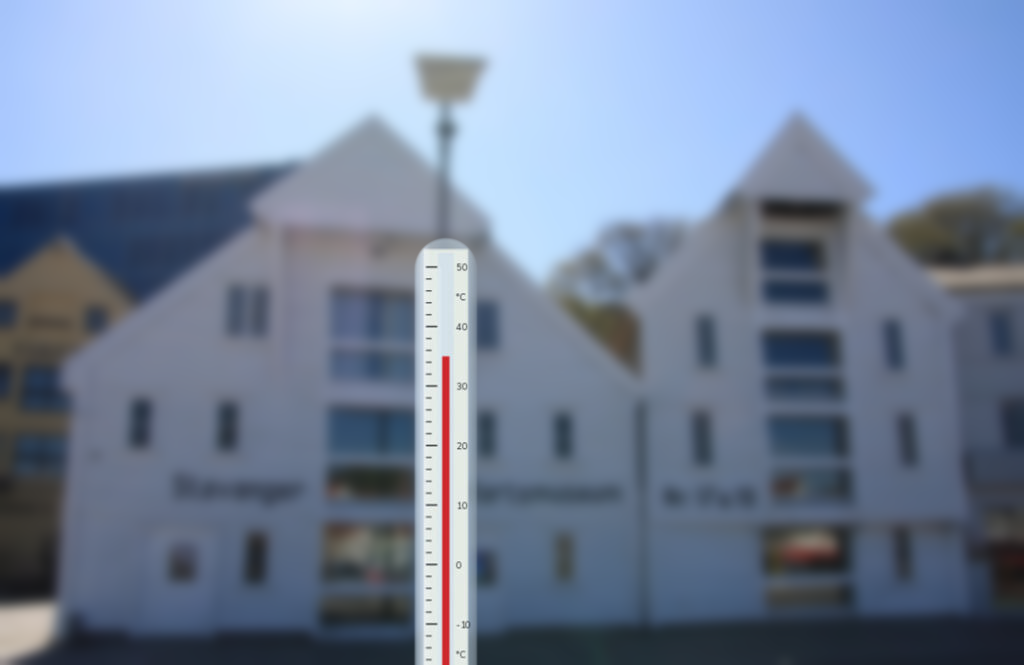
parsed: 35 °C
